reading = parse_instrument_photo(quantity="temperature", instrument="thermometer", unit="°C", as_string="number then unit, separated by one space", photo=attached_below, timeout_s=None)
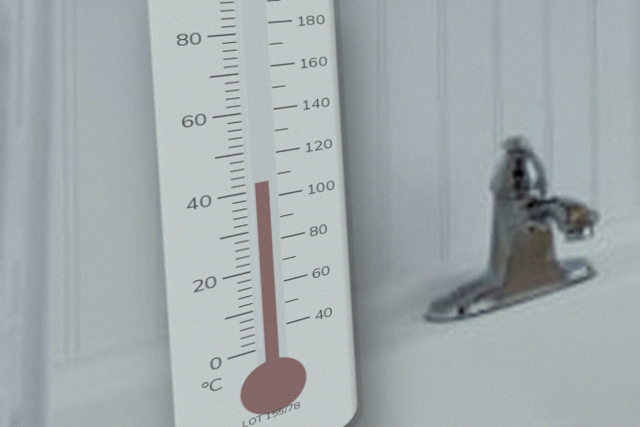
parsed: 42 °C
